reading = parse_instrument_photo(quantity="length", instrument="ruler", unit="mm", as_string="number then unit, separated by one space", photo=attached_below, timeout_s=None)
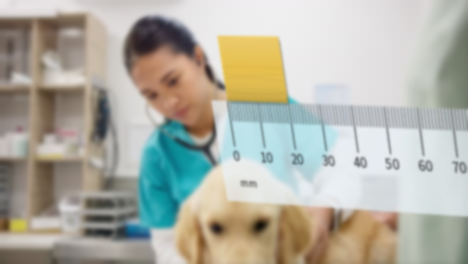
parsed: 20 mm
